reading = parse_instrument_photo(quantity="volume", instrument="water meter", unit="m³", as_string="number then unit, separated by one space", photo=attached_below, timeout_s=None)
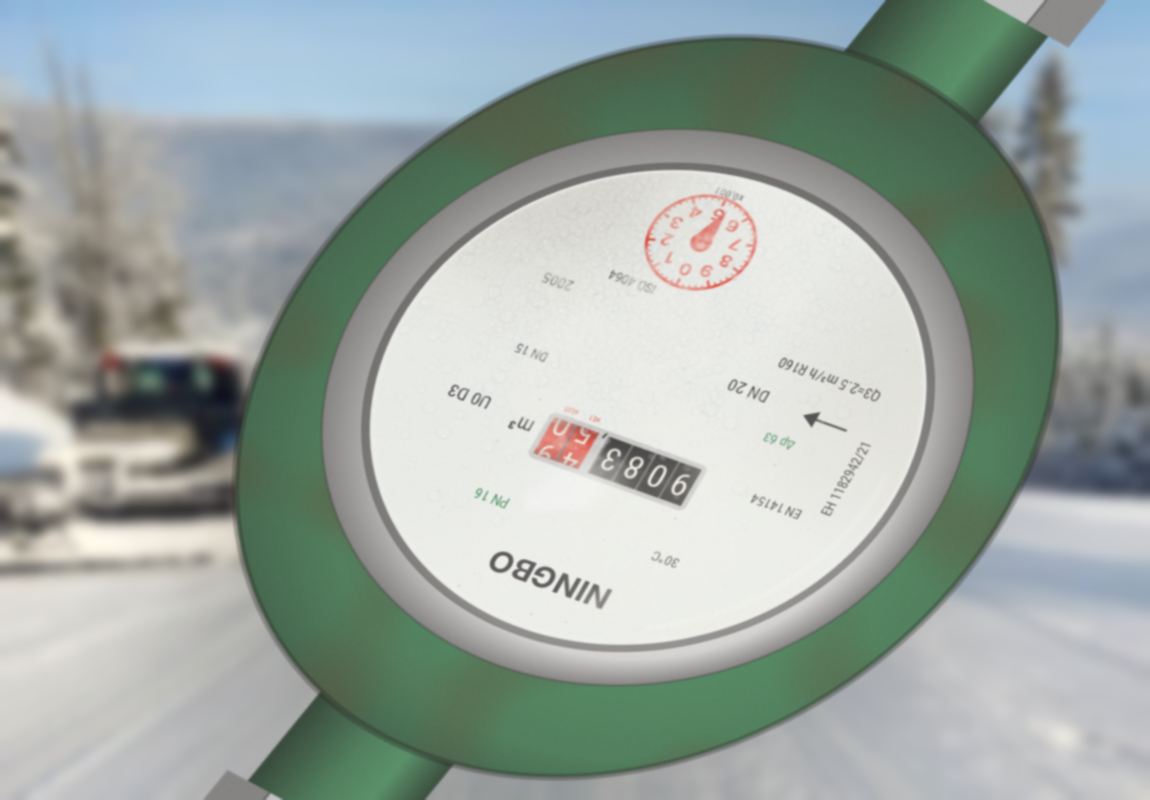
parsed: 9083.495 m³
